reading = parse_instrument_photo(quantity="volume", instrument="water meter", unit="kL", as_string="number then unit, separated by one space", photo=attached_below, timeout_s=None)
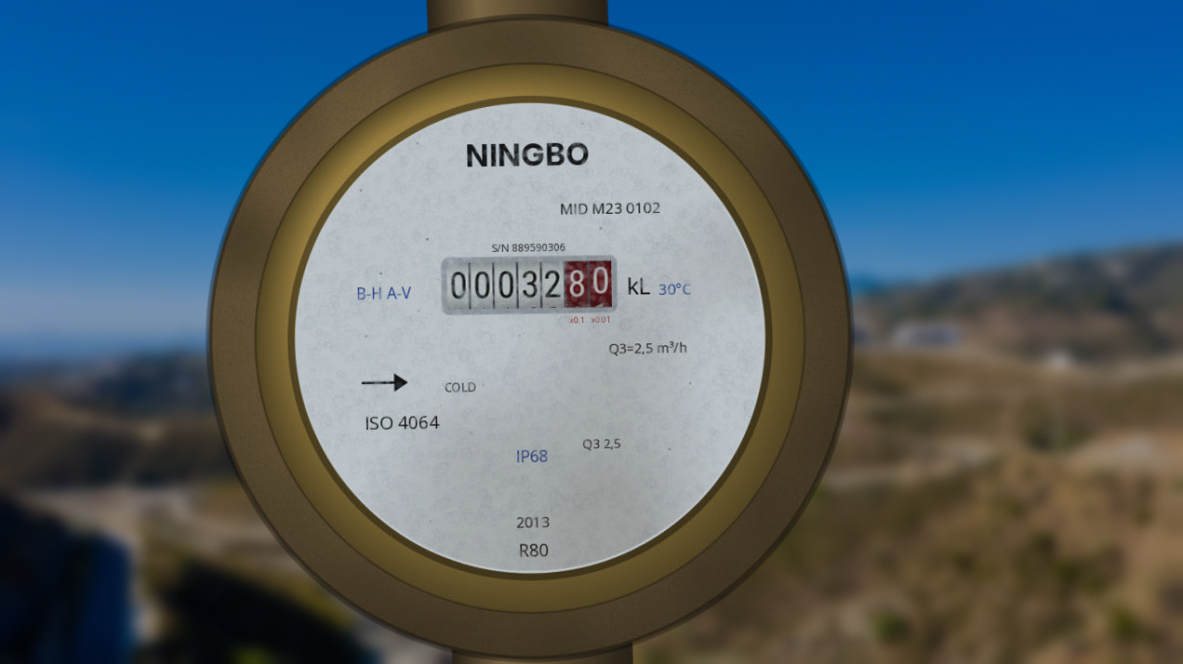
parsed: 32.80 kL
